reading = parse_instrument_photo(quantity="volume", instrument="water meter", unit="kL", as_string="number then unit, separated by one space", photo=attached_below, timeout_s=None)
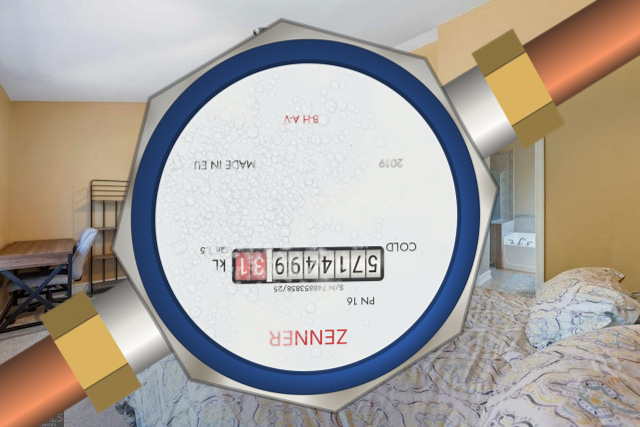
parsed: 5714499.31 kL
